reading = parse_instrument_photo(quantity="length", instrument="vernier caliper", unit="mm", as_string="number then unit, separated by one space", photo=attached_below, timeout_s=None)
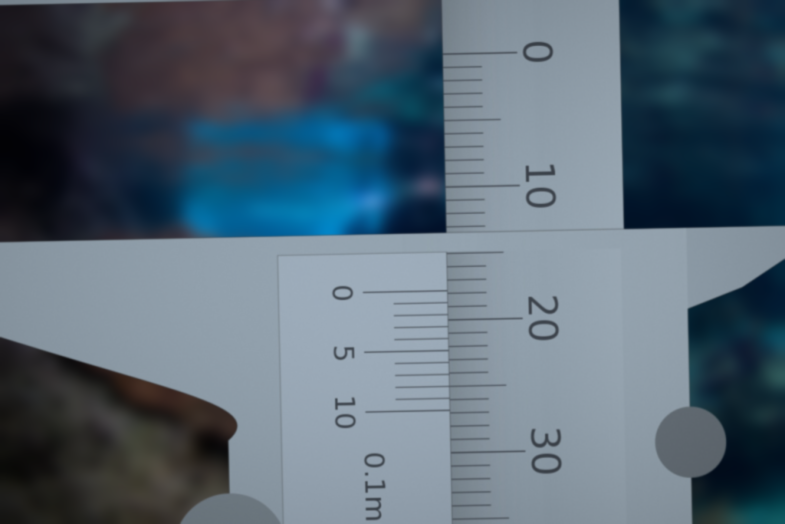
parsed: 17.8 mm
